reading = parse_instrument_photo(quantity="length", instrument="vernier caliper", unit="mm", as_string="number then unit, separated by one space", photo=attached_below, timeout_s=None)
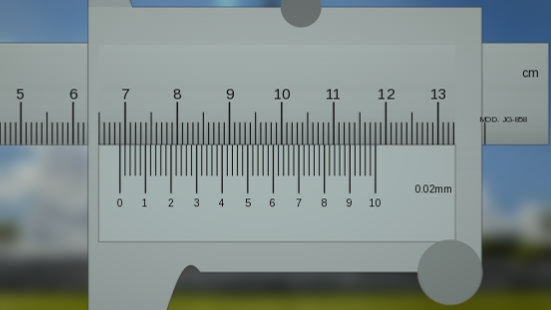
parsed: 69.0 mm
